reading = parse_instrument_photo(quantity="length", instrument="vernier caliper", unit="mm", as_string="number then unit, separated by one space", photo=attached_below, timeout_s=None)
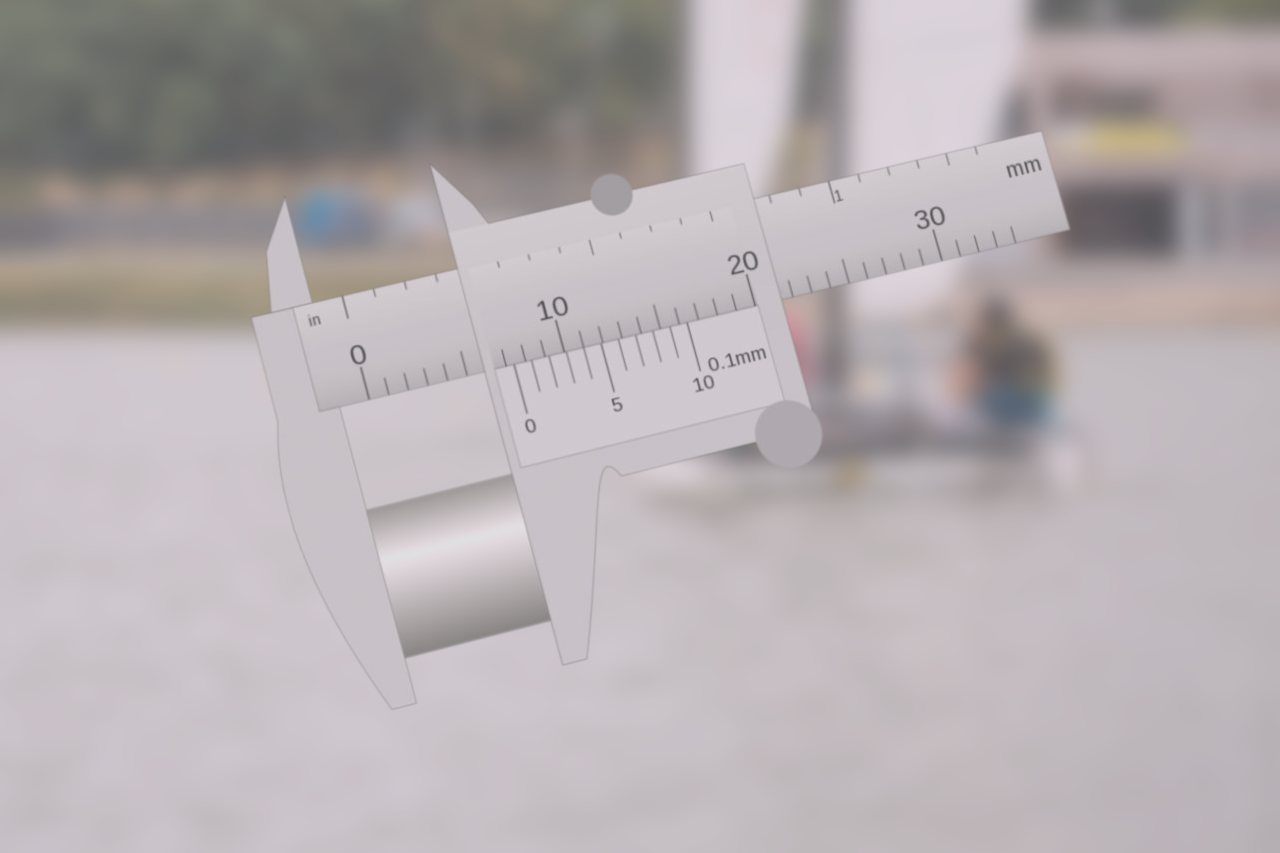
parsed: 7.4 mm
